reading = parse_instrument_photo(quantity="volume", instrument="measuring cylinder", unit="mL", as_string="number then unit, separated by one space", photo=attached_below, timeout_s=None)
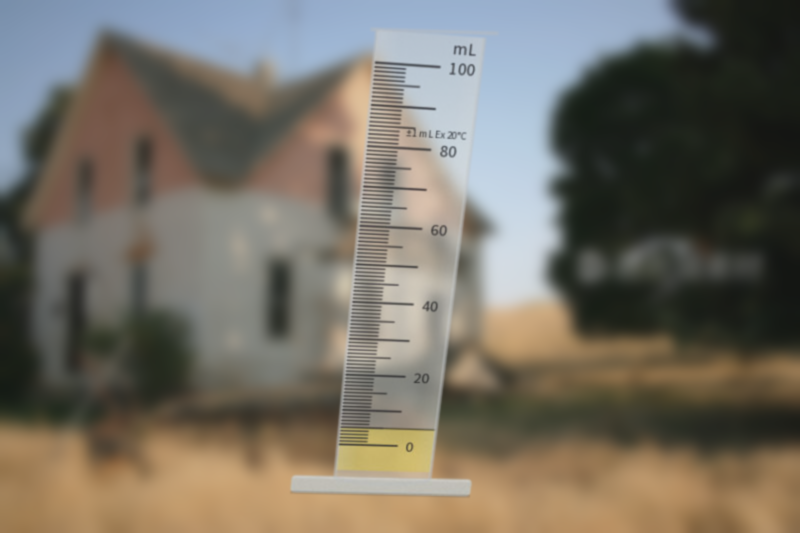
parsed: 5 mL
